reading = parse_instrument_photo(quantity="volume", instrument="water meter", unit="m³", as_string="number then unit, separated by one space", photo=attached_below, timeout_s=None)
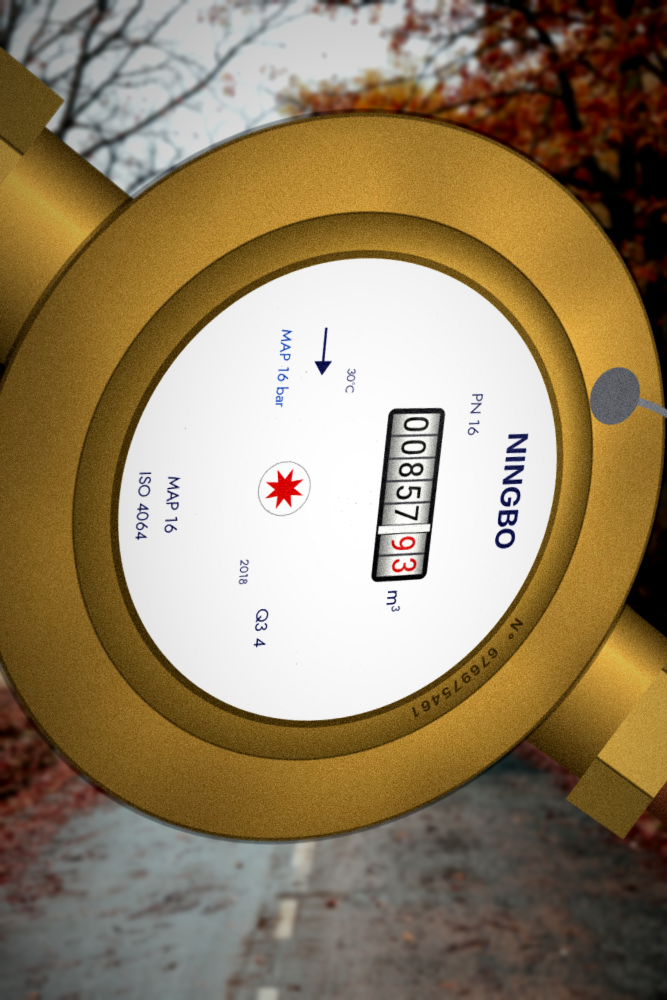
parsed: 857.93 m³
